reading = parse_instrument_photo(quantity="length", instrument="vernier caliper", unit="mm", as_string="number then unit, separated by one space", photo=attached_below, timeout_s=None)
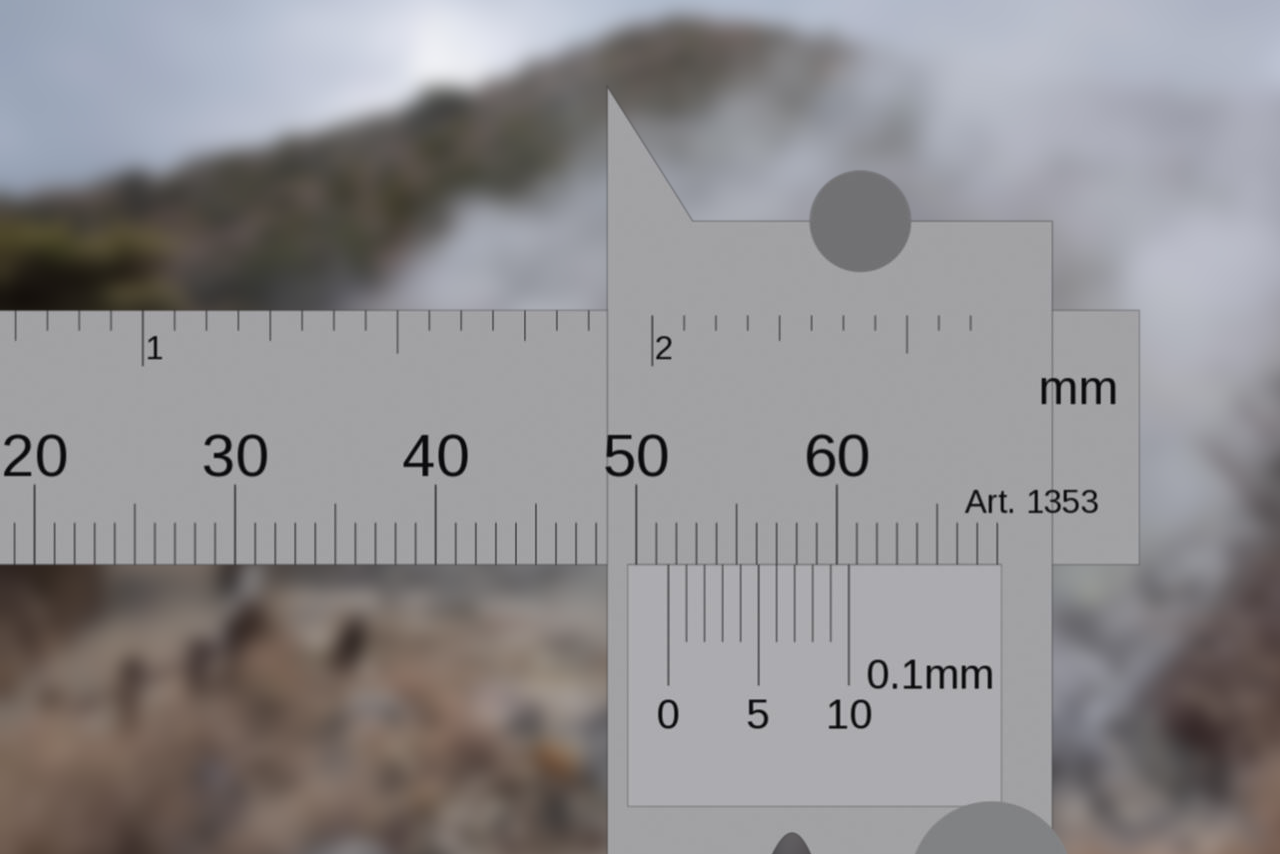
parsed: 51.6 mm
